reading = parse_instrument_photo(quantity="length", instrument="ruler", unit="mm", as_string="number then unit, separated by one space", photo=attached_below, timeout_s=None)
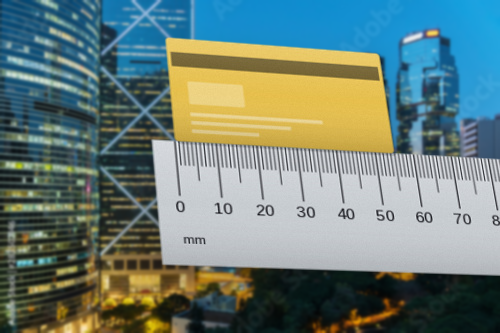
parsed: 55 mm
